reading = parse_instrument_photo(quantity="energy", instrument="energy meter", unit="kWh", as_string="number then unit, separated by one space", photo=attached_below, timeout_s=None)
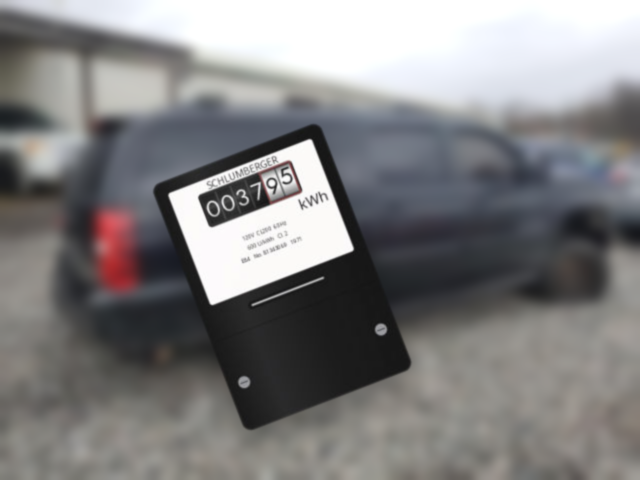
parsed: 37.95 kWh
